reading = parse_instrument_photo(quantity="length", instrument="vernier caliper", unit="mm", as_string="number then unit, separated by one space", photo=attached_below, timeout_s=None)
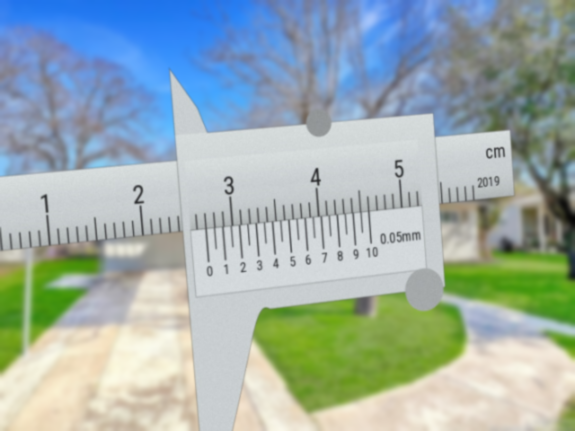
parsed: 27.0 mm
